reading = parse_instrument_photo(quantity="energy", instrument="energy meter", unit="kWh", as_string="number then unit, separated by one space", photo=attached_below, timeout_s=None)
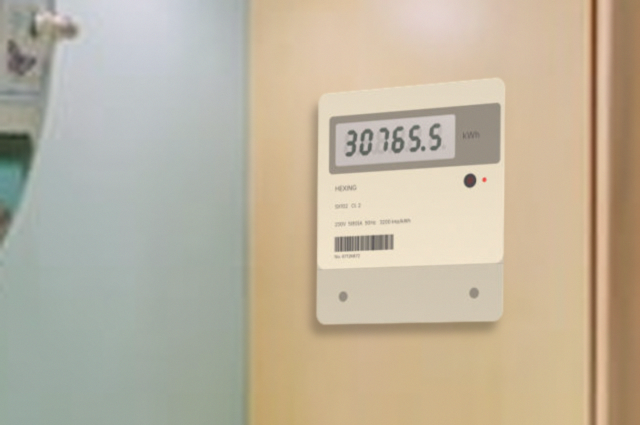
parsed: 30765.5 kWh
